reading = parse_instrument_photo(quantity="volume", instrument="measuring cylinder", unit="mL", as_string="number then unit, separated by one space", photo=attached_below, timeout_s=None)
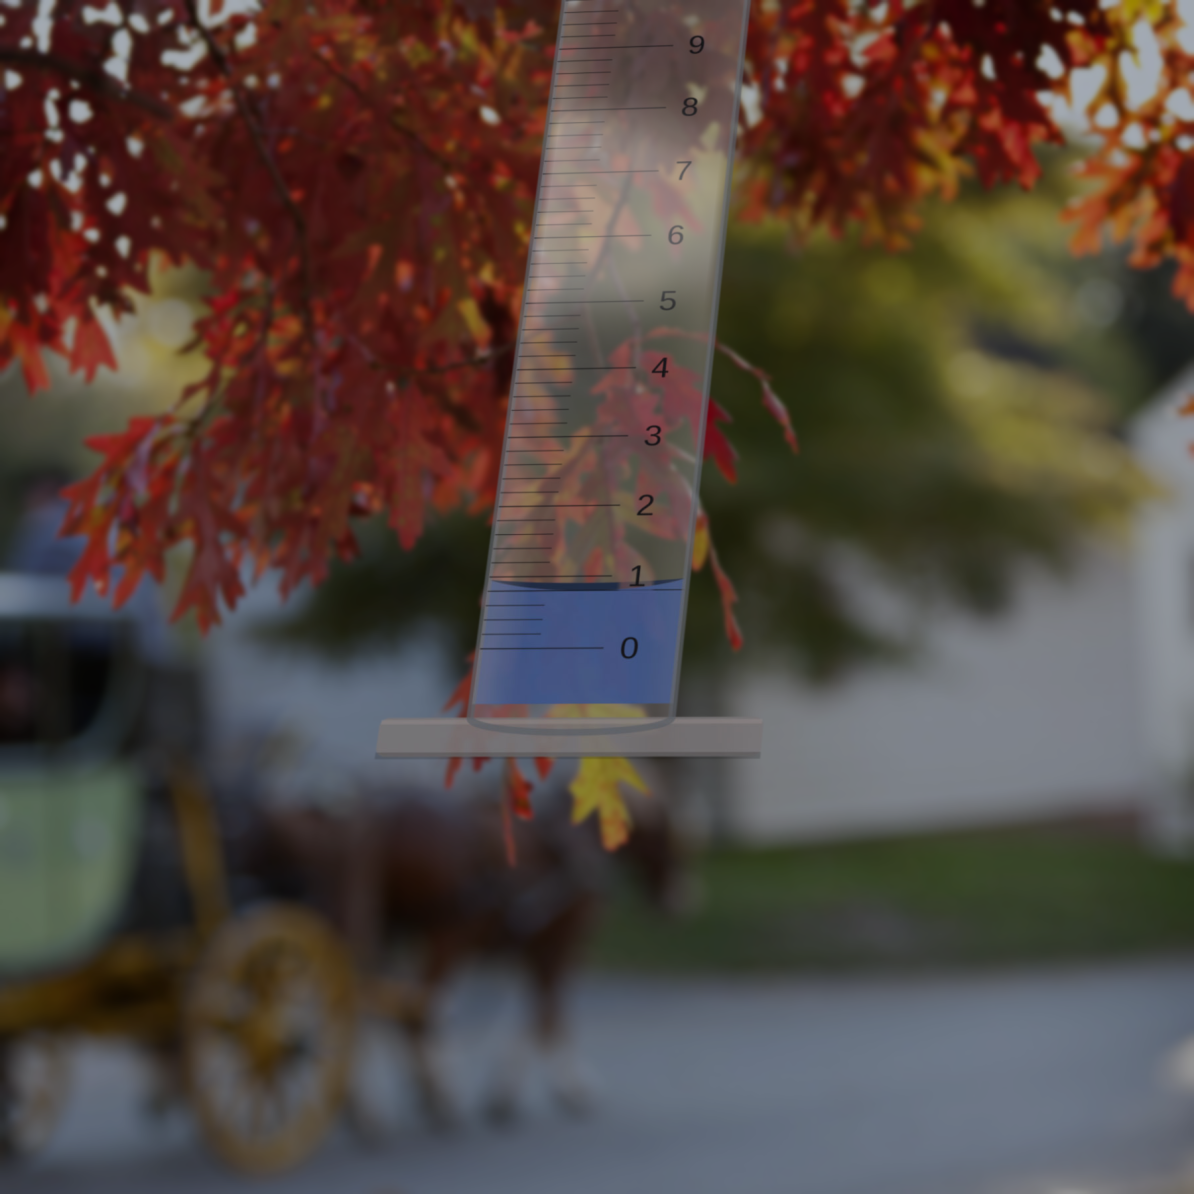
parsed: 0.8 mL
